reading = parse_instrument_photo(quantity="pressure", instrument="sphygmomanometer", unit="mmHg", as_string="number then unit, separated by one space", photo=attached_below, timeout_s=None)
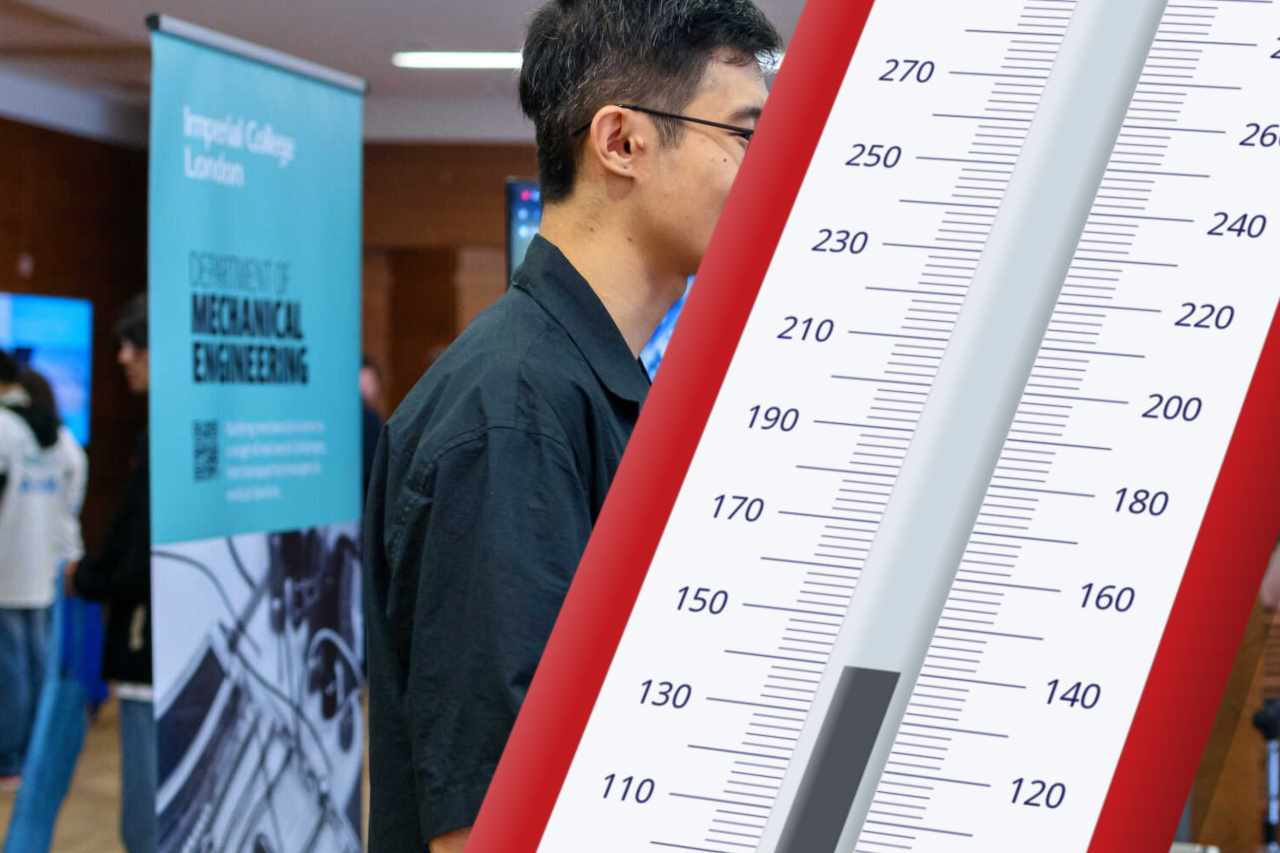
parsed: 140 mmHg
